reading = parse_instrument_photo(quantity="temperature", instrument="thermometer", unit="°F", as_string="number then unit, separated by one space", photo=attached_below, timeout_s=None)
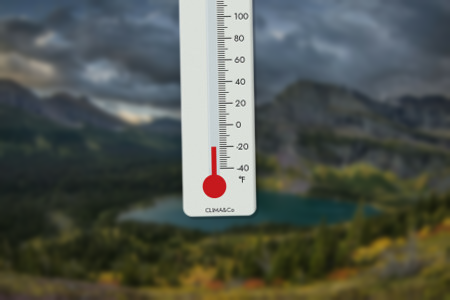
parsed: -20 °F
